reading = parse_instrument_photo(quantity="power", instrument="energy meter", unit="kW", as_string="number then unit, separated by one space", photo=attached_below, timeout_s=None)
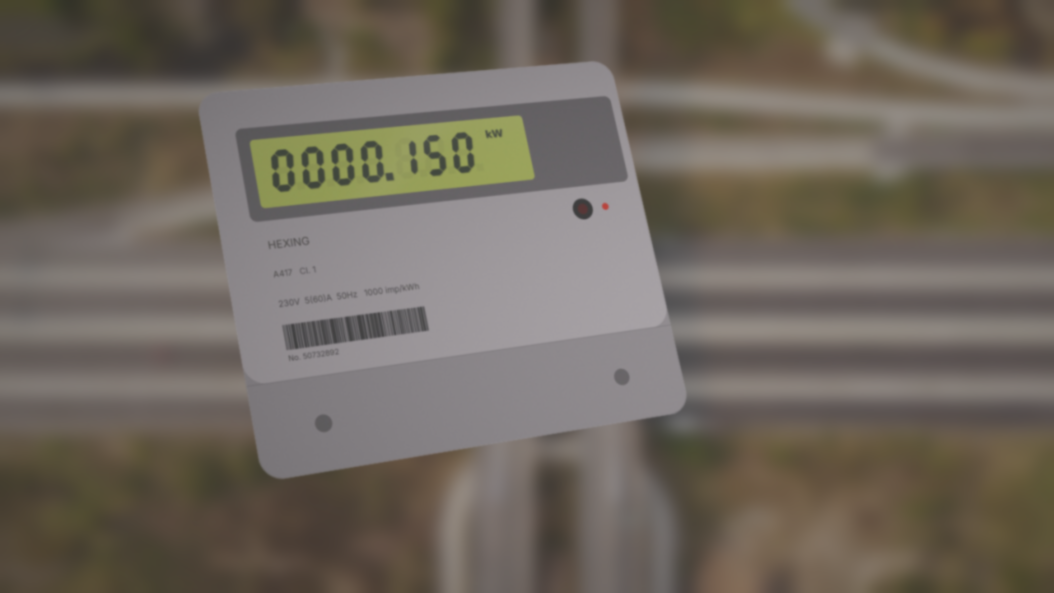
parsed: 0.150 kW
